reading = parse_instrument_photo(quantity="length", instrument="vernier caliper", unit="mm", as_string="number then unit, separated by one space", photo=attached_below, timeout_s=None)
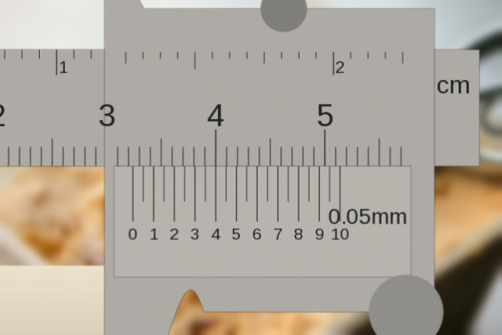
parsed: 32.4 mm
